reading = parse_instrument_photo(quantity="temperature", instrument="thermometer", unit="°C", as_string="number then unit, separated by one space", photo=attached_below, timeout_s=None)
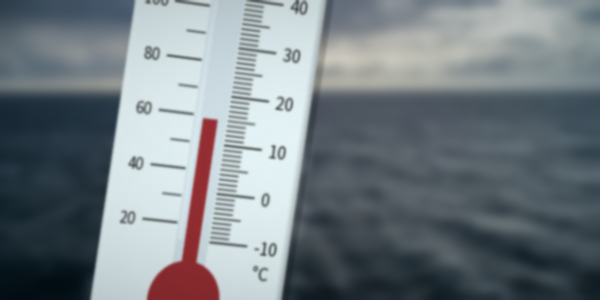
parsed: 15 °C
